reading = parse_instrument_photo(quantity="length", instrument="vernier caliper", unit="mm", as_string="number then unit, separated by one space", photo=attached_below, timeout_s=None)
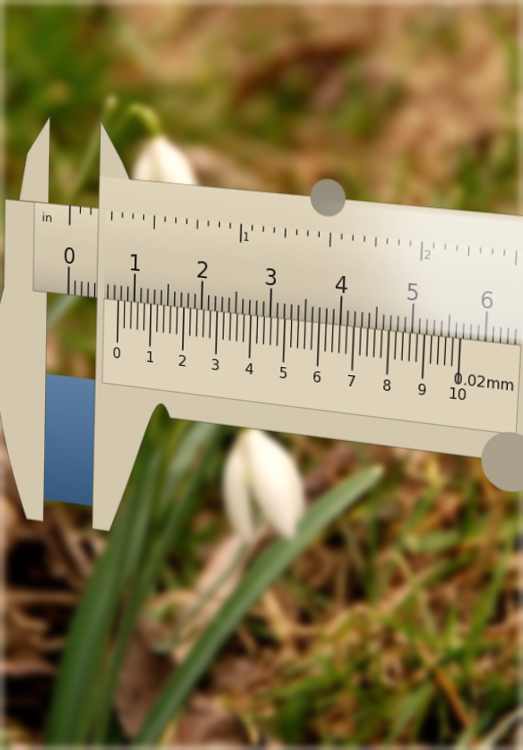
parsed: 7.6 mm
